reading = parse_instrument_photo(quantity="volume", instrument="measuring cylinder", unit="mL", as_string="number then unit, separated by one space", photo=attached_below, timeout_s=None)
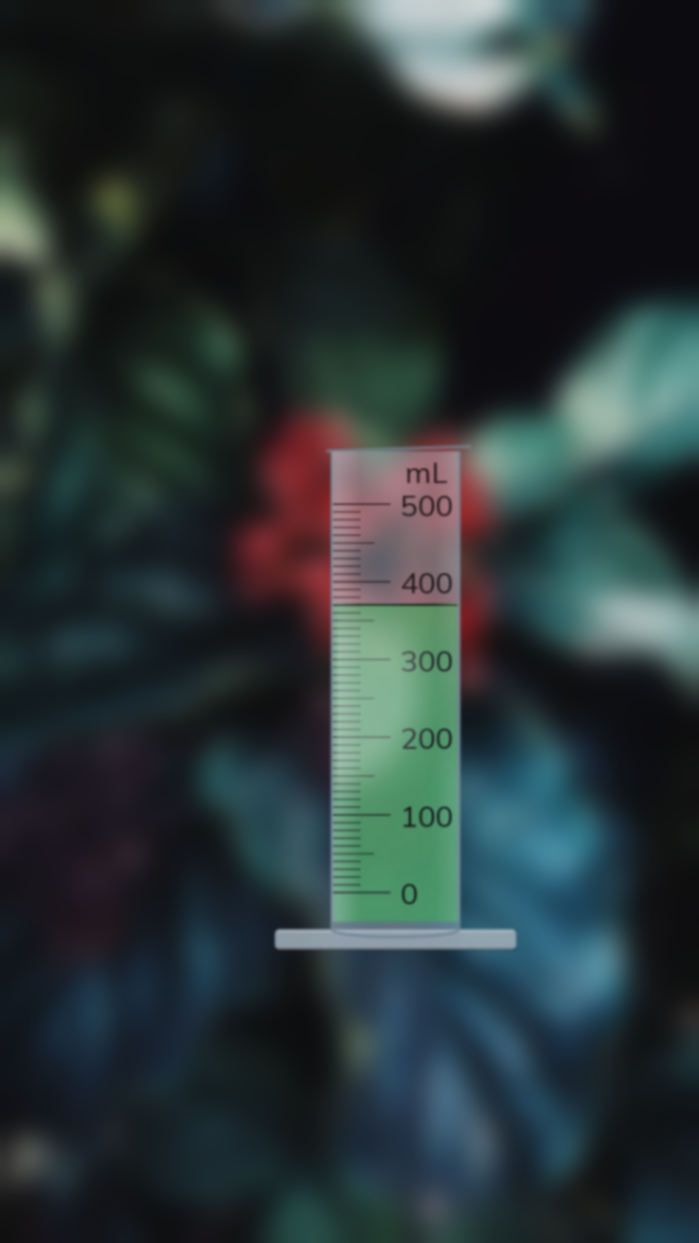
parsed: 370 mL
